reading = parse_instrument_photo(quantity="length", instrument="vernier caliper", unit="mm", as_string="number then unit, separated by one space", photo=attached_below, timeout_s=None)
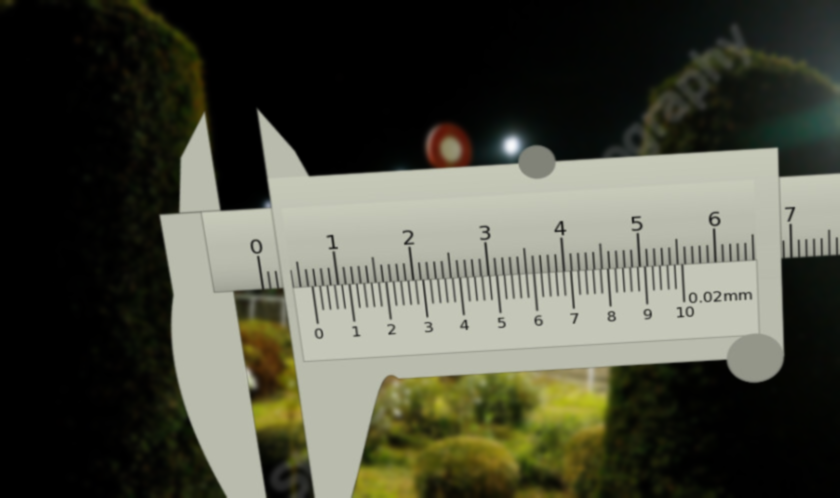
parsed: 6.6 mm
